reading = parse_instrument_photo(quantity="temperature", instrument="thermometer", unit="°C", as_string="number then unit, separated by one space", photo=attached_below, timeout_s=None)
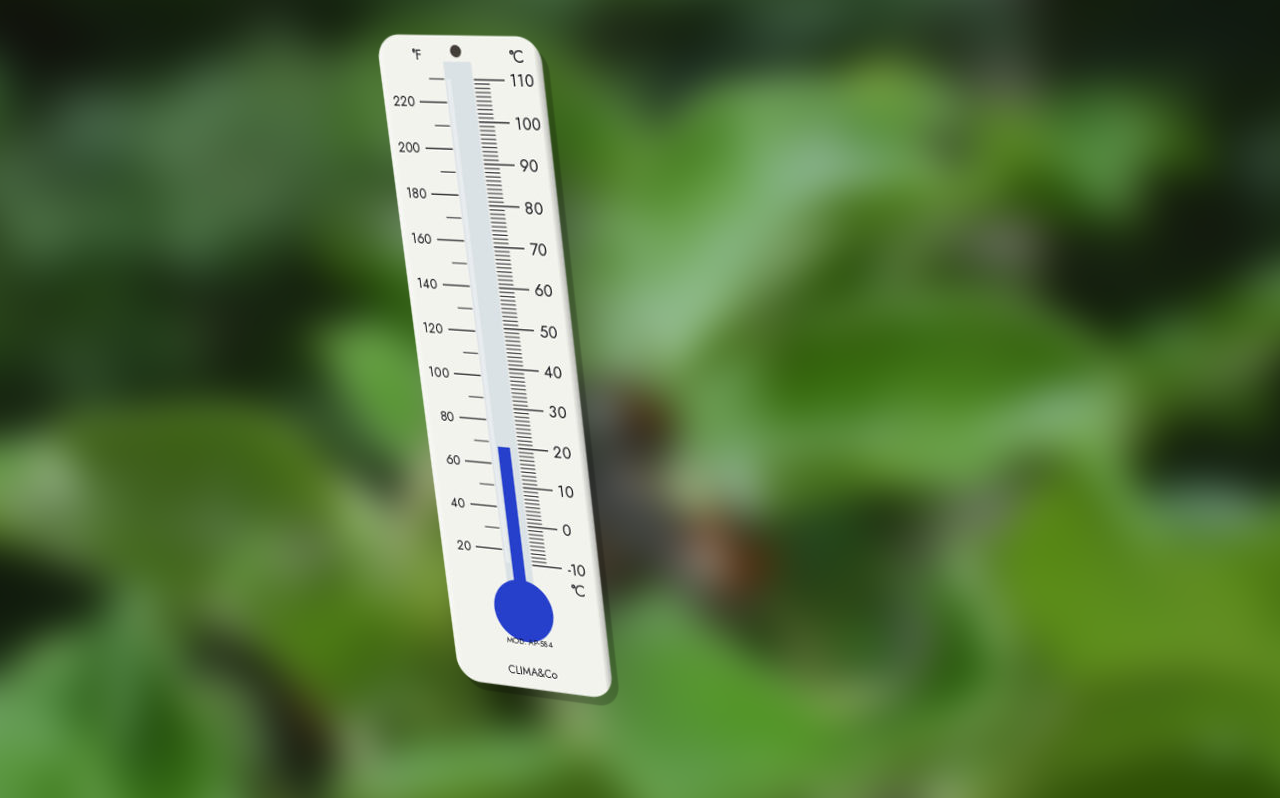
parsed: 20 °C
